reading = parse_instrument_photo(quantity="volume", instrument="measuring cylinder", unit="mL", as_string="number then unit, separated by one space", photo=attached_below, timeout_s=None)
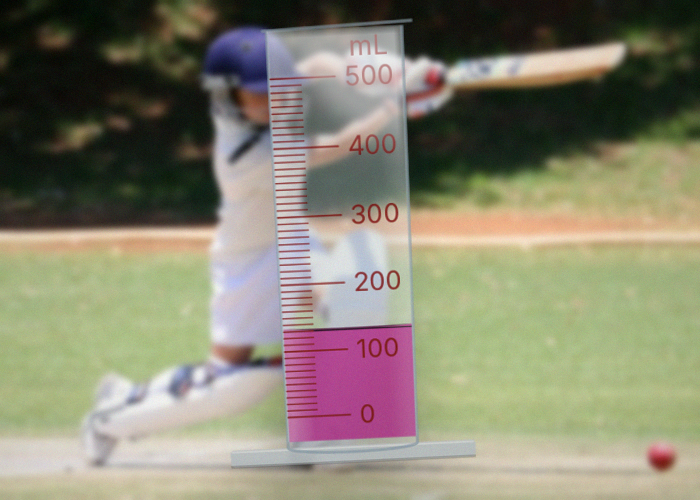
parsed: 130 mL
